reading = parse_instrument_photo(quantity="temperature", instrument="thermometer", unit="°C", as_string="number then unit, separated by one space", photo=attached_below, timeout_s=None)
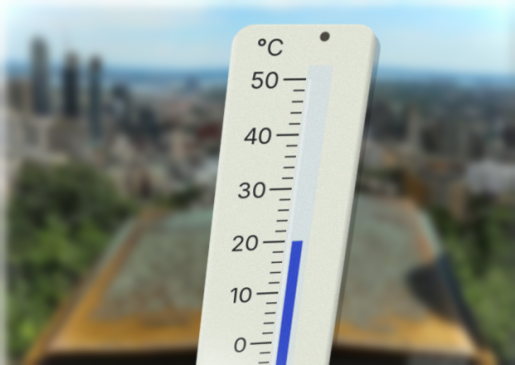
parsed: 20 °C
